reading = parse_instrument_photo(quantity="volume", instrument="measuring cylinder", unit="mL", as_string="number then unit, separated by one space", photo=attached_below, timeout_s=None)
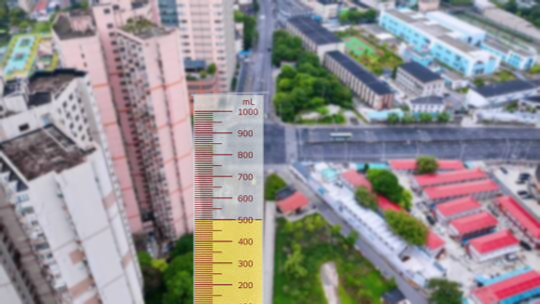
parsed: 500 mL
